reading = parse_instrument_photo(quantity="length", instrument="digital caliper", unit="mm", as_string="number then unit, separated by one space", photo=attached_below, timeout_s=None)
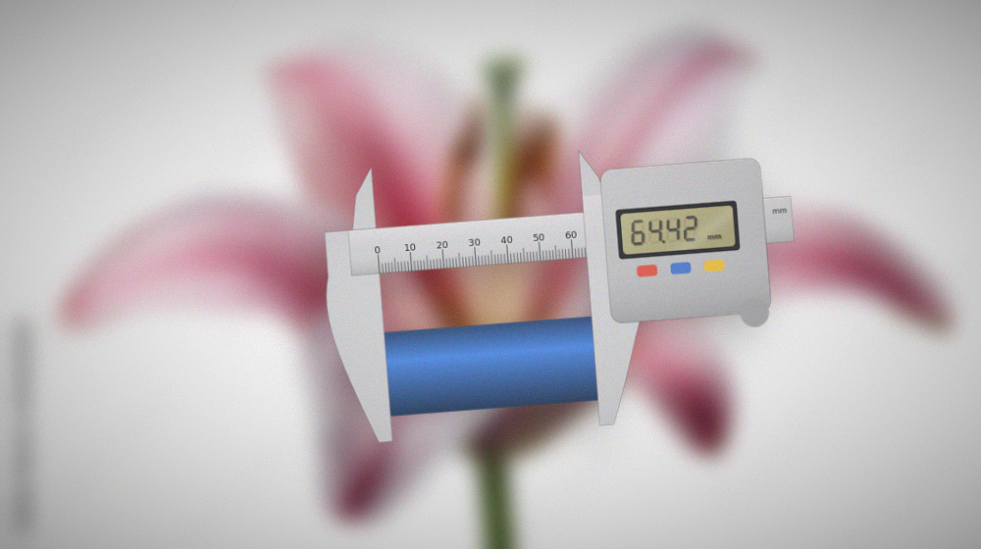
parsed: 64.42 mm
